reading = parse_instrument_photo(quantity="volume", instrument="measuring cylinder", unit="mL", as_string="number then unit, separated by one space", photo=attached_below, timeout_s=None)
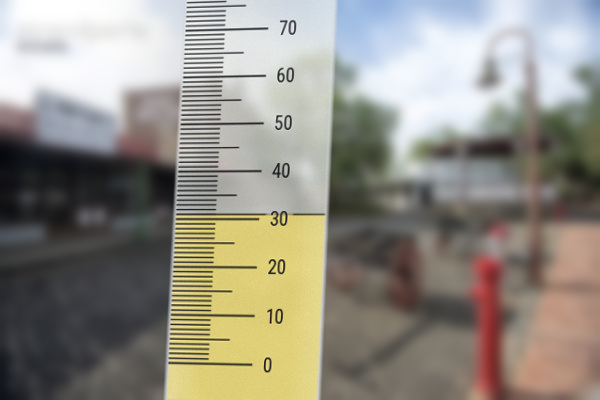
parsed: 31 mL
